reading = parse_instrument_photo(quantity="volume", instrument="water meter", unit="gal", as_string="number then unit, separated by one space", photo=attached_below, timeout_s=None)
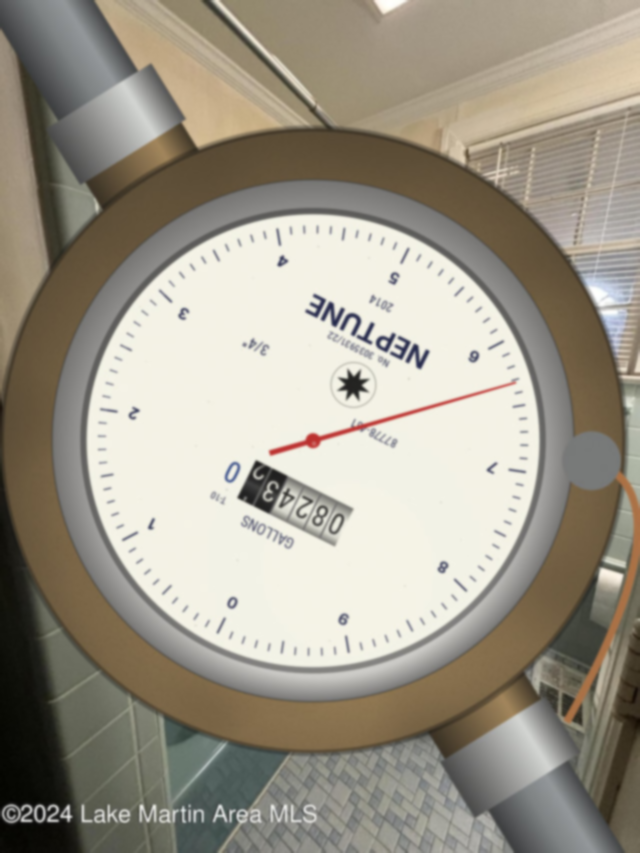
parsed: 824316.3 gal
